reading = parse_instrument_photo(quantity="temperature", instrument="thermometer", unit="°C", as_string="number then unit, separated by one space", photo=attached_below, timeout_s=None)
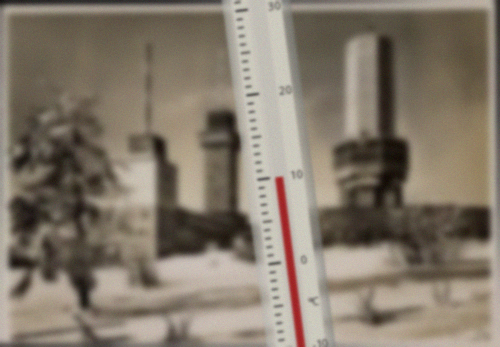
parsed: 10 °C
